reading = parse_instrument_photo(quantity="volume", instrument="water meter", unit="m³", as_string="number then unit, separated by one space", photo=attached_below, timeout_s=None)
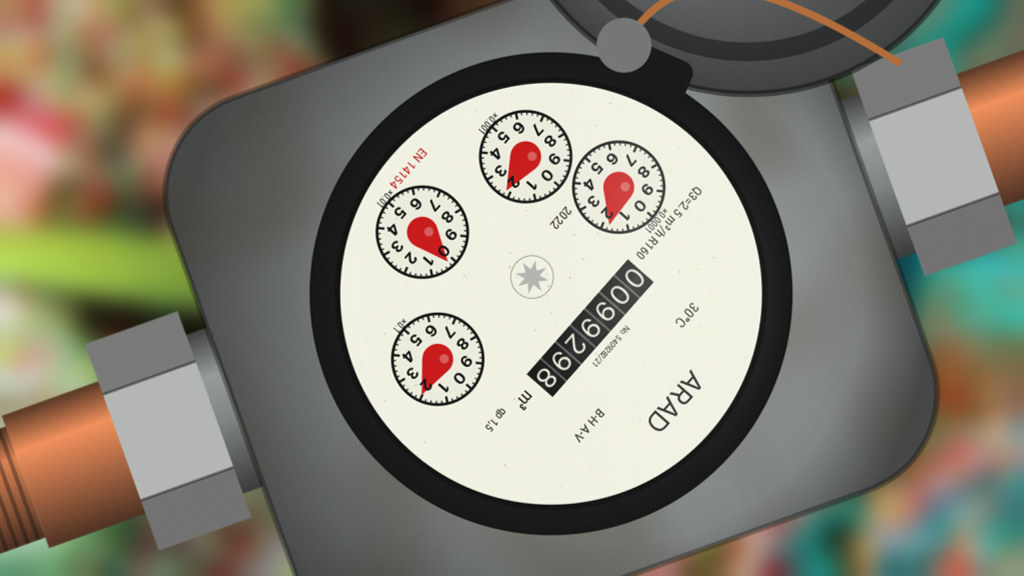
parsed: 99298.2021 m³
